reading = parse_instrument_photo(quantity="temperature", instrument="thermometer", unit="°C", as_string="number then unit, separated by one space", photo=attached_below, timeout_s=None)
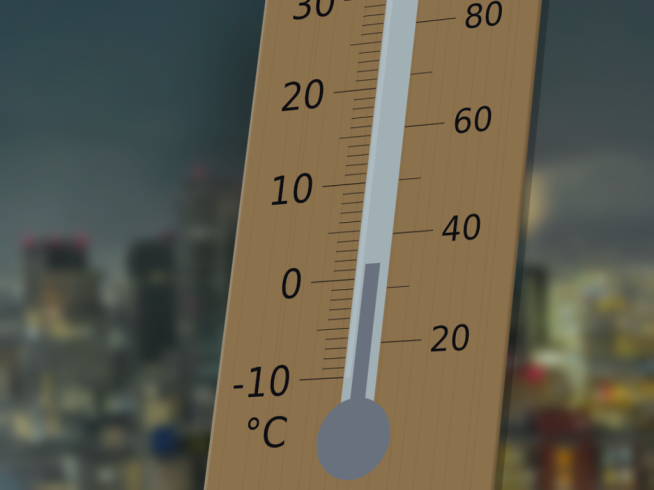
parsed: 1.5 °C
